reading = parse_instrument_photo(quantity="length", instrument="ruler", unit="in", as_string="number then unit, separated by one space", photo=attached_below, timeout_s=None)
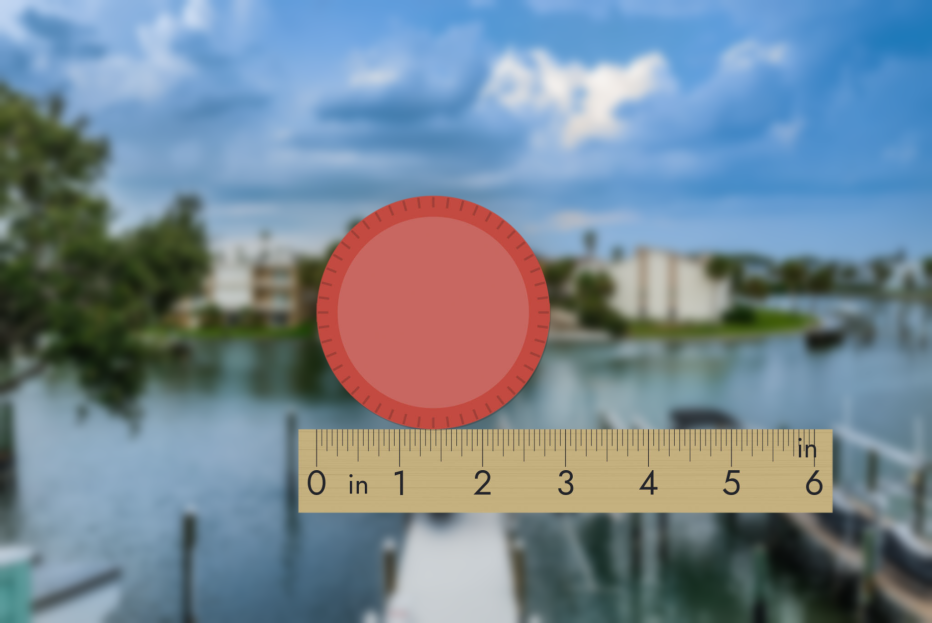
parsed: 2.8125 in
